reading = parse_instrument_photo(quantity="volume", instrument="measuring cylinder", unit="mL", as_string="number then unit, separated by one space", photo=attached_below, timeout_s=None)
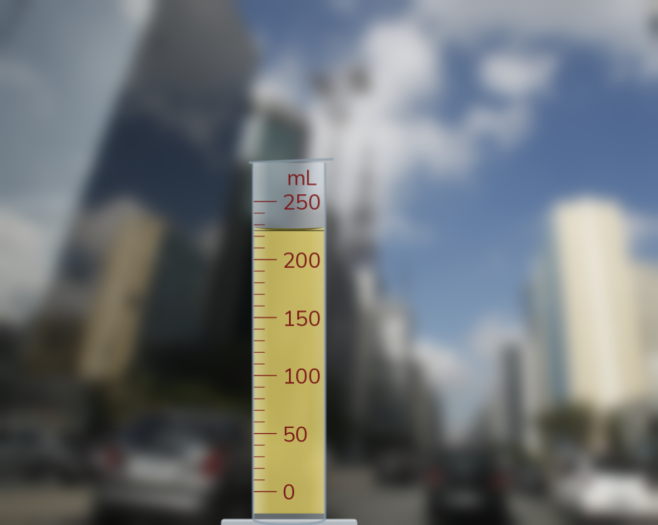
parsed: 225 mL
